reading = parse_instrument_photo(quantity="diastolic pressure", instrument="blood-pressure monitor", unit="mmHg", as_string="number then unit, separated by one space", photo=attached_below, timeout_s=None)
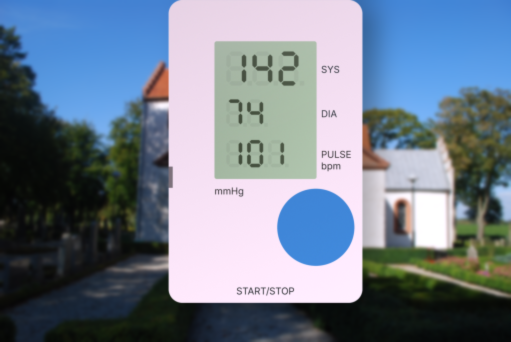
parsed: 74 mmHg
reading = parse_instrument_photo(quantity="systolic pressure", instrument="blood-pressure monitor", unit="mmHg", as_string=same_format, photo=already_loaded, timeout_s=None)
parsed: 142 mmHg
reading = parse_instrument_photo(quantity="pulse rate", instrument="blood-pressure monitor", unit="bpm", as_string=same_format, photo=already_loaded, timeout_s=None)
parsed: 101 bpm
